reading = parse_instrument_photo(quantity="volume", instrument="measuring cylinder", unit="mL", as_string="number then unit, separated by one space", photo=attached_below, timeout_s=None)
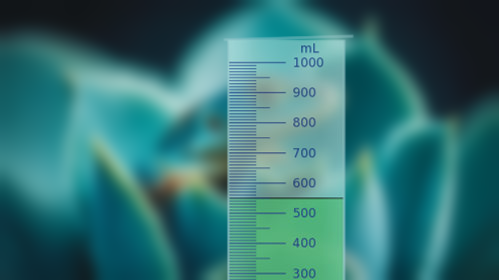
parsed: 550 mL
